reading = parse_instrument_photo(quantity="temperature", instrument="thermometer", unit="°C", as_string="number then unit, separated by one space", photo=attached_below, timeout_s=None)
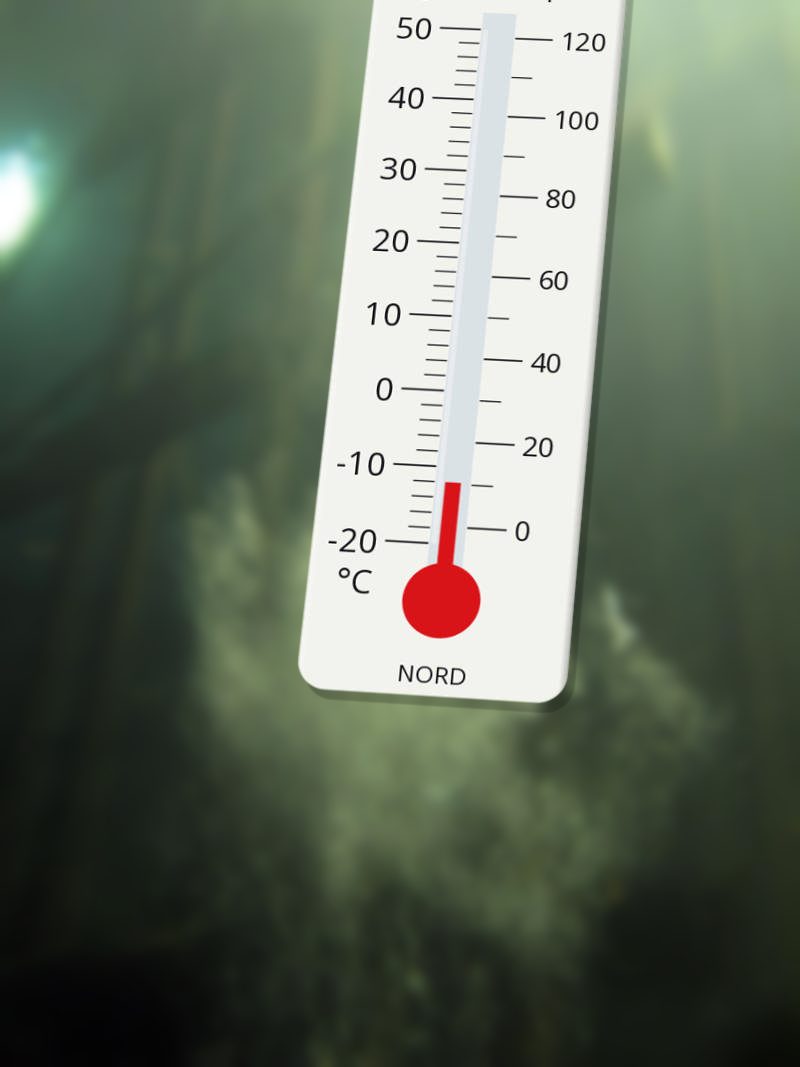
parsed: -12 °C
